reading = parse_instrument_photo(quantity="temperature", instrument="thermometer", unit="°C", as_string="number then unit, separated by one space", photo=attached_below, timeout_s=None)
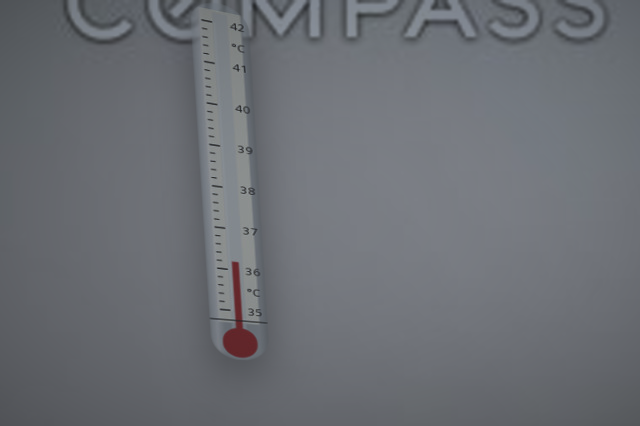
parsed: 36.2 °C
